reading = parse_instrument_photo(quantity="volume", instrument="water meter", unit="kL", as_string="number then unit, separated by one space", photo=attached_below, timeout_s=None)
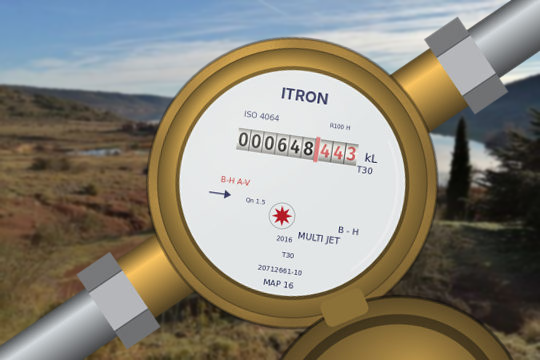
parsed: 648.443 kL
